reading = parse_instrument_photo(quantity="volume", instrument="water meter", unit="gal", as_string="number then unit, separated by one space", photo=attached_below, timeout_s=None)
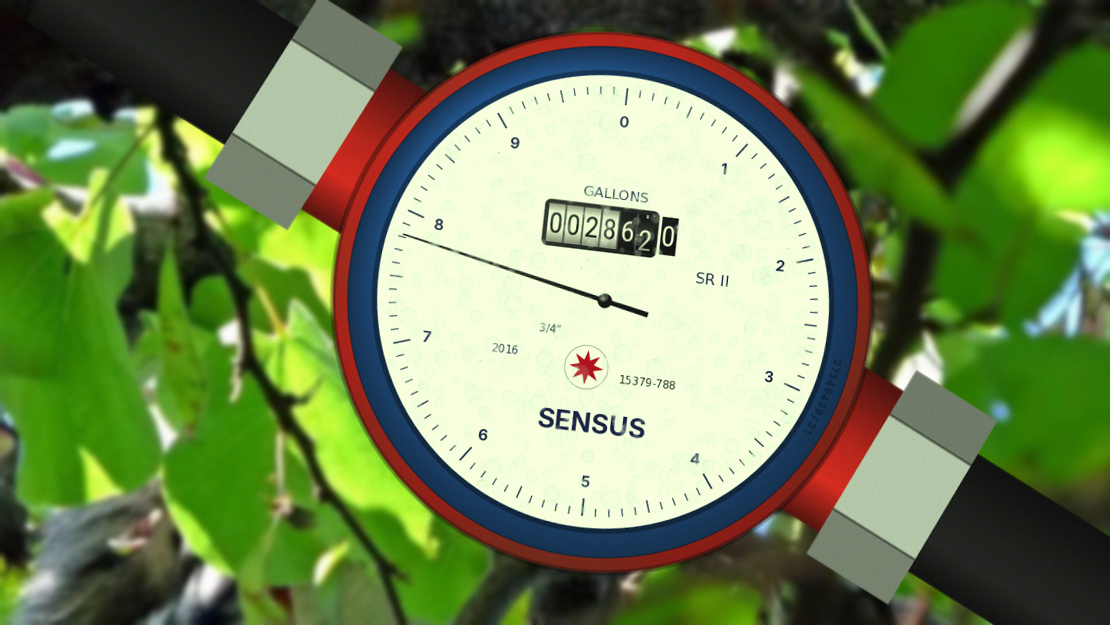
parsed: 28617.8 gal
